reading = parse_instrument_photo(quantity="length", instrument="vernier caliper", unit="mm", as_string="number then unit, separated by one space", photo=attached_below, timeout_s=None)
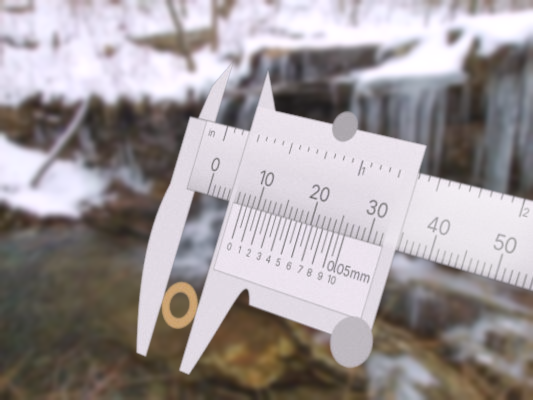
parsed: 7.0 mm
